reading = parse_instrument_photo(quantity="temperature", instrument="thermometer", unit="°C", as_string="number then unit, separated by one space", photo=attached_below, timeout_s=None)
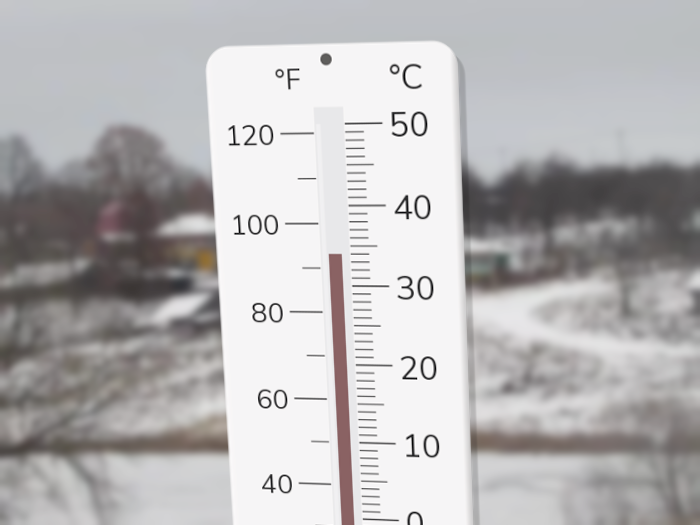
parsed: 34 °C
